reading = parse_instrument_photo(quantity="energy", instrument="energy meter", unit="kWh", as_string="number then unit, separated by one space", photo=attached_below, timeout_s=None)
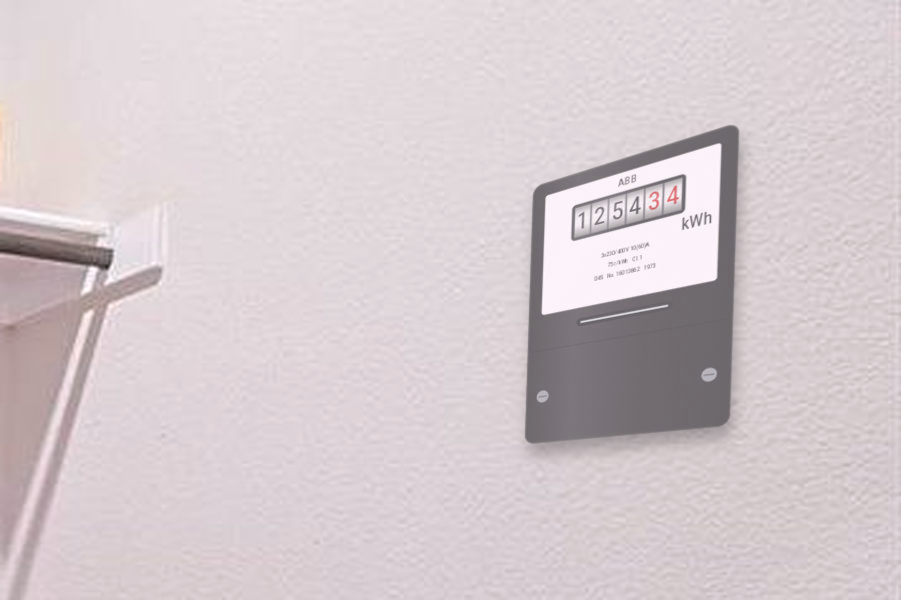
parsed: 1254.34 kWh
